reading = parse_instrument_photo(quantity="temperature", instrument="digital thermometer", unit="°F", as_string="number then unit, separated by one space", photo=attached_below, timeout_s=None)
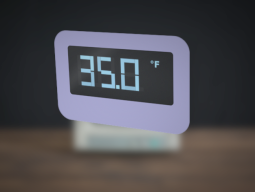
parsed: 35.0 °F
